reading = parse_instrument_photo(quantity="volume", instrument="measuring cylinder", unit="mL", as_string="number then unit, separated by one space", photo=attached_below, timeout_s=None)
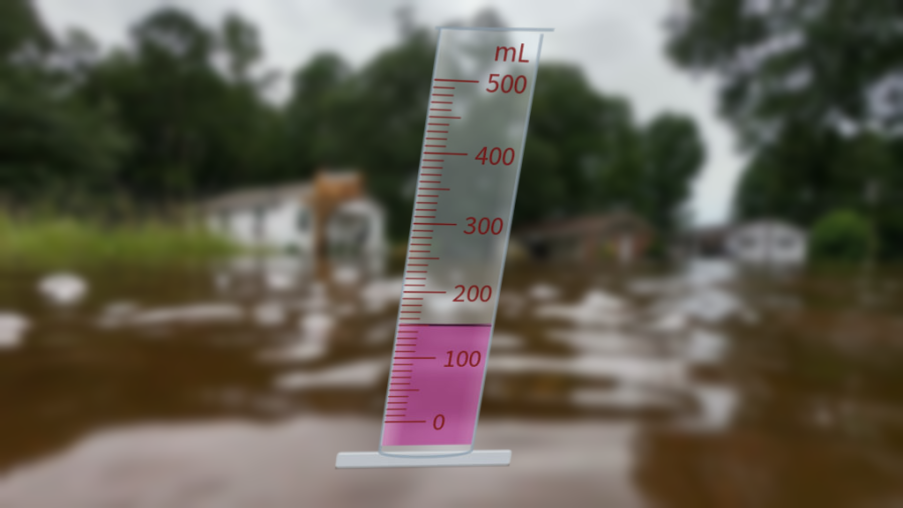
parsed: 150 mL
